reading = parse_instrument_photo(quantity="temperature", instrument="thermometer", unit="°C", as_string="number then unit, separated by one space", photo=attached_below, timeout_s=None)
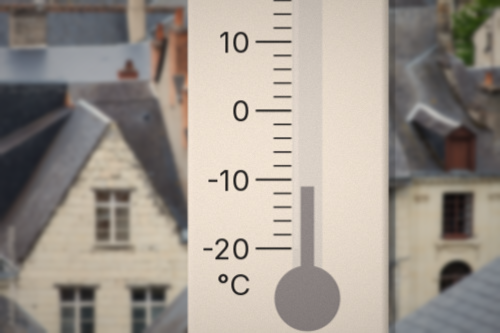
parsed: -11 °C
